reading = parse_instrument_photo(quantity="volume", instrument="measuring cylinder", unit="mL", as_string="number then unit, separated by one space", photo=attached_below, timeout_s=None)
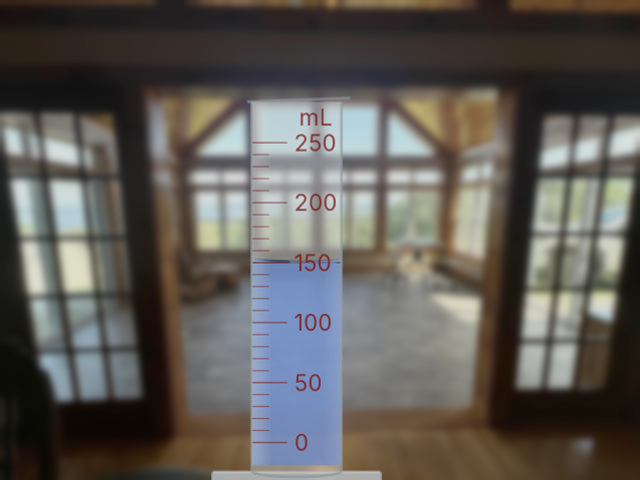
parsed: 150 mL
